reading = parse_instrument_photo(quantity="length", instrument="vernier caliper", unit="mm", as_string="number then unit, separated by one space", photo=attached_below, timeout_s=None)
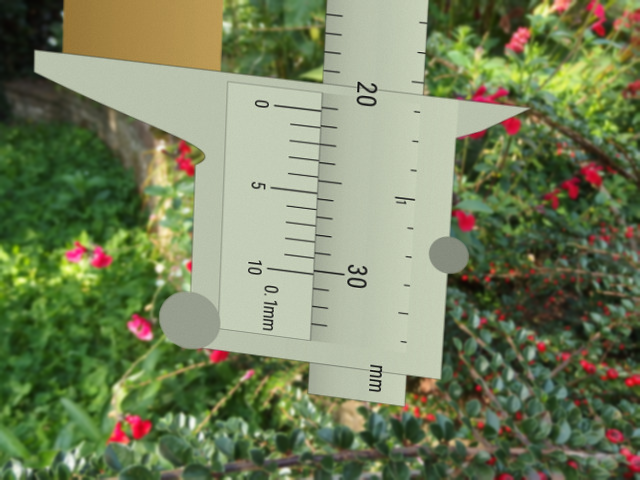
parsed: 21.2 mm
